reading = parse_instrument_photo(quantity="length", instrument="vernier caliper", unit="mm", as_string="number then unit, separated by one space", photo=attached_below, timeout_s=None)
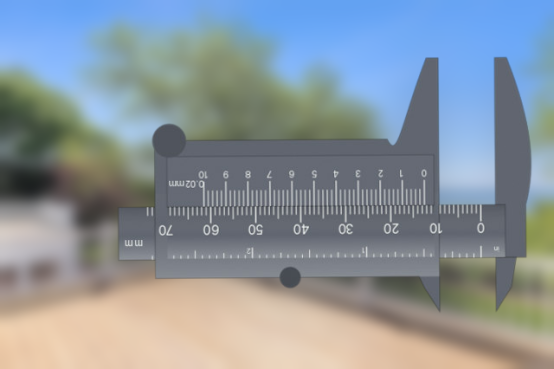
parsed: 12.5 mm
